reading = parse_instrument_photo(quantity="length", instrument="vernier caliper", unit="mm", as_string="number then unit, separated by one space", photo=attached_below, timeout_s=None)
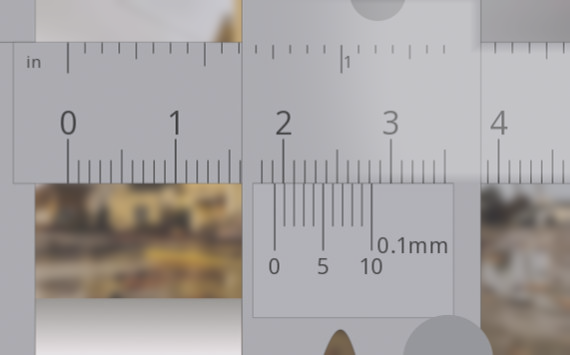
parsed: 19.2 mm
